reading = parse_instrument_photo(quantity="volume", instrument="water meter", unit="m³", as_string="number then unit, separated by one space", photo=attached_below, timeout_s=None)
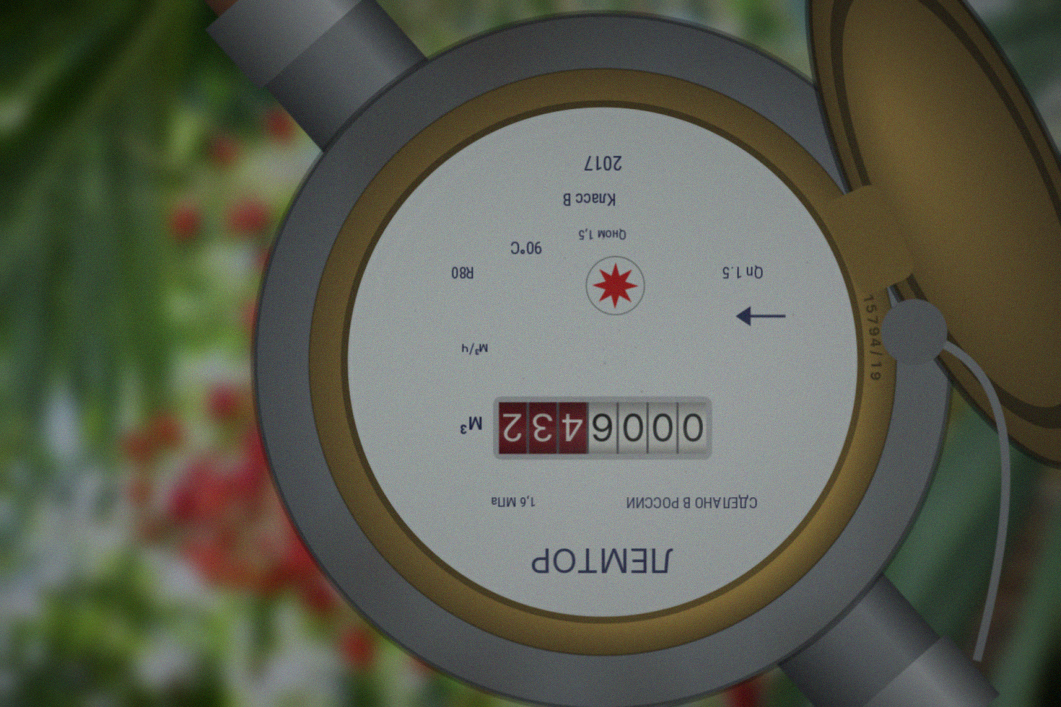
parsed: 6.432 m³
